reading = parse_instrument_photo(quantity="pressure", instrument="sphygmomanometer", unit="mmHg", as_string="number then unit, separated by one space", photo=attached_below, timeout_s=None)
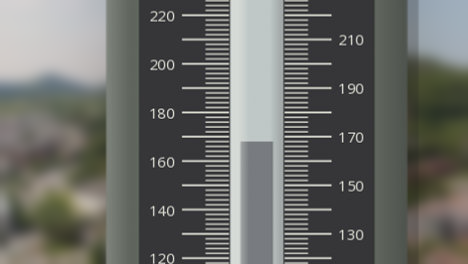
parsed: 168 mmHg
